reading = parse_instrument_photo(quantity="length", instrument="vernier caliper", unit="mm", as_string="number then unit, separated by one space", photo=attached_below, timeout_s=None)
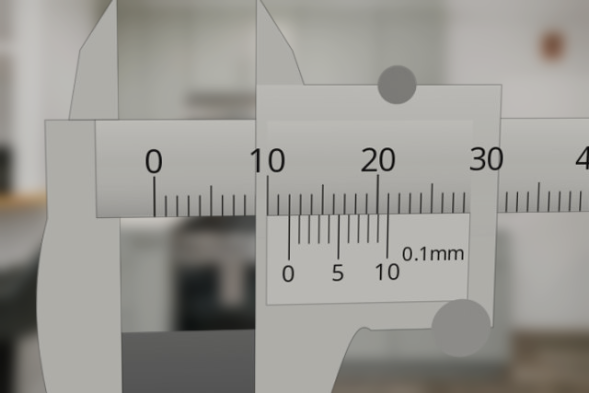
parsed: 12.0 mm
